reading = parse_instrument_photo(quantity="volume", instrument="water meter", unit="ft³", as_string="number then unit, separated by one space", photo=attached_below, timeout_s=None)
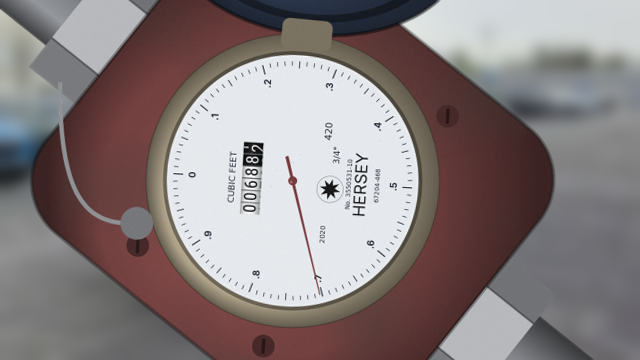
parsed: 6881.70 ft³
